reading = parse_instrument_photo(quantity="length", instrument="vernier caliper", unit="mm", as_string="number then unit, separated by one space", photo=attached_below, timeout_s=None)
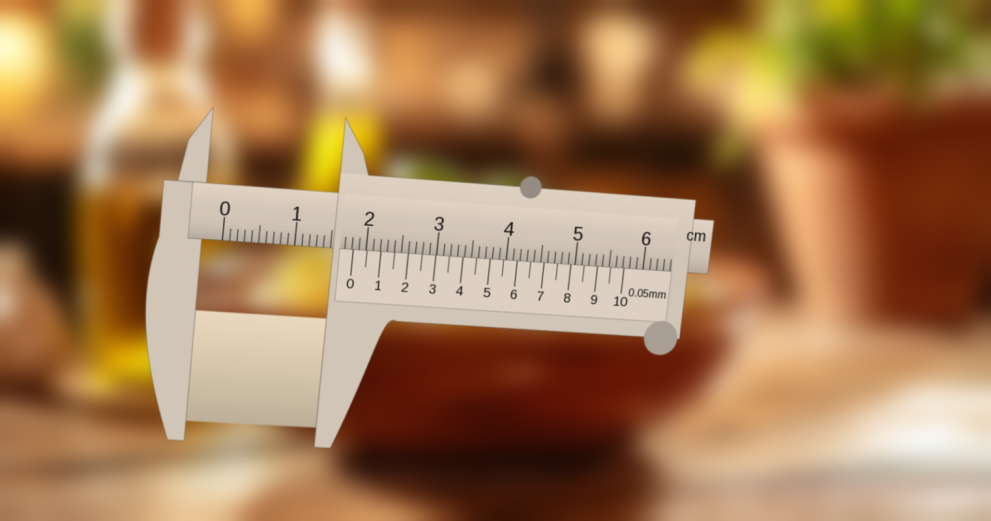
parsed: 18.2 mm
